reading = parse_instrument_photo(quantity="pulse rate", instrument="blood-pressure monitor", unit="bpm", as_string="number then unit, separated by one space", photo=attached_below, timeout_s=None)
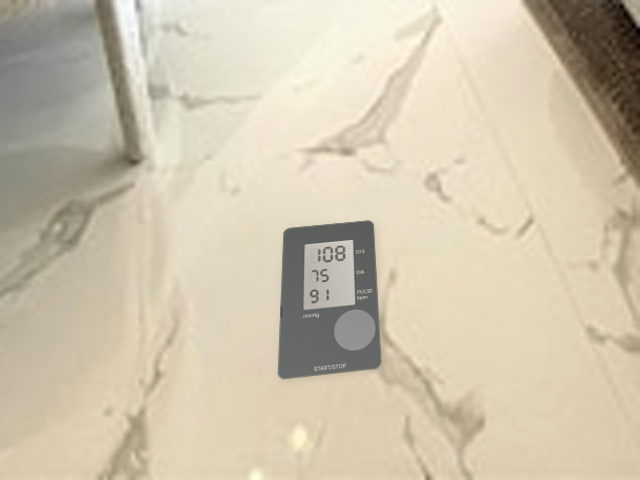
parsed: 91 bpm
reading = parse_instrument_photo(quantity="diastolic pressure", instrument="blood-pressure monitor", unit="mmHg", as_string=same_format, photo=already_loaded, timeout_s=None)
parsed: 75 mmHg
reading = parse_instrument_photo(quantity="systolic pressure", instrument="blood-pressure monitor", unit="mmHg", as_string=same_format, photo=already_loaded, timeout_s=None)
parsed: 108 mmHg
